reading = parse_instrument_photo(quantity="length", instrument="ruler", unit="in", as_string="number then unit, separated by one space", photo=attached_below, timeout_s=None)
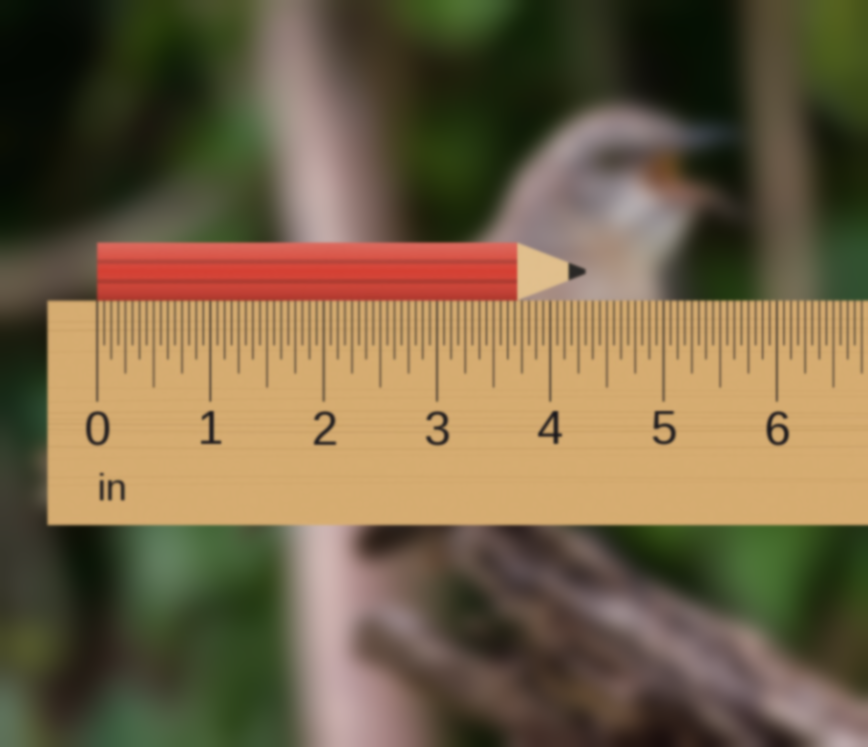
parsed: 4.3125 in
